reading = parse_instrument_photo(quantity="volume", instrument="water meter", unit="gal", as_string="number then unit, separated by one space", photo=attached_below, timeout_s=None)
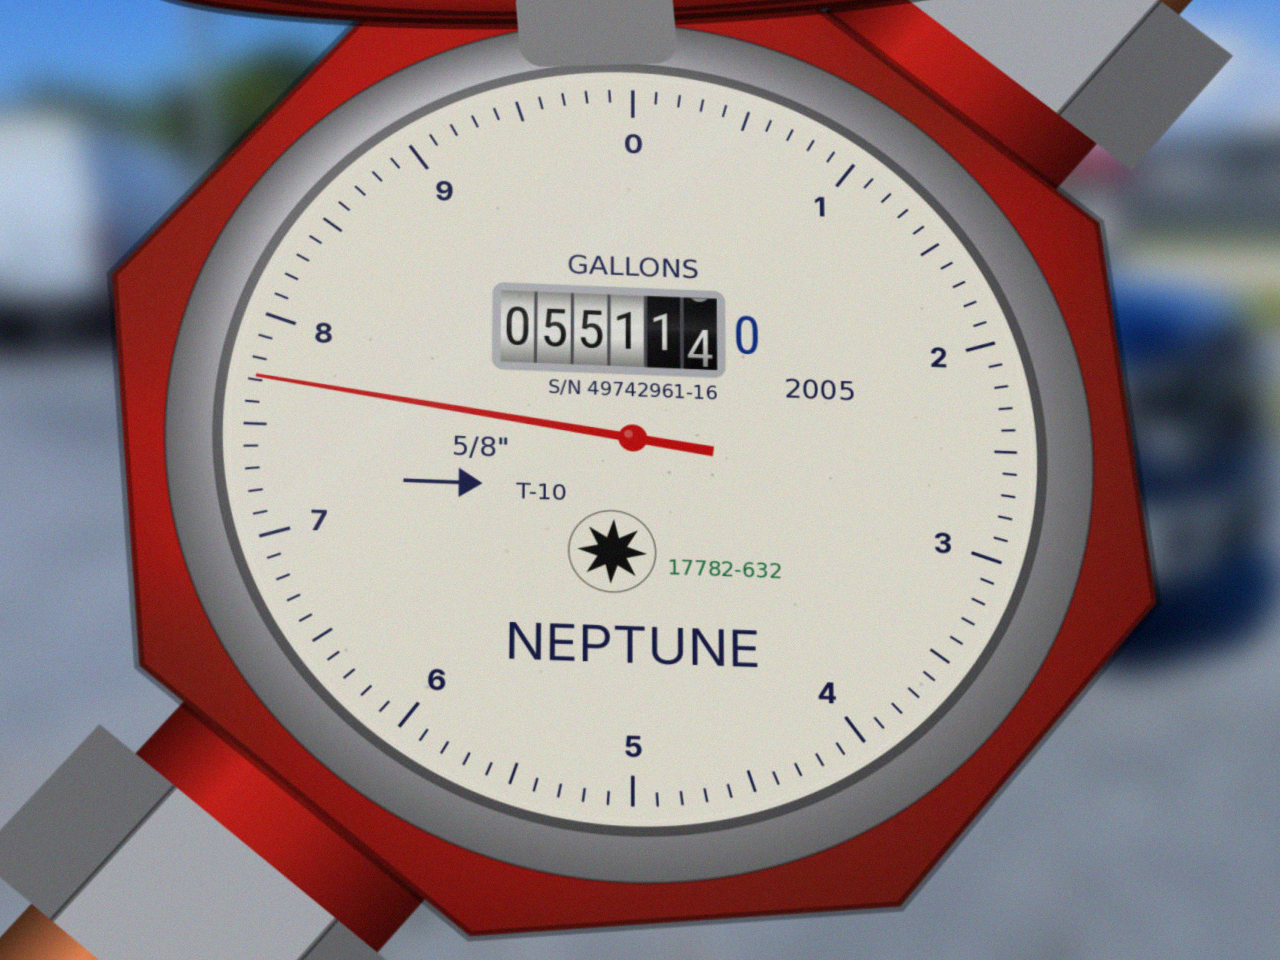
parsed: 551137.7 gal
